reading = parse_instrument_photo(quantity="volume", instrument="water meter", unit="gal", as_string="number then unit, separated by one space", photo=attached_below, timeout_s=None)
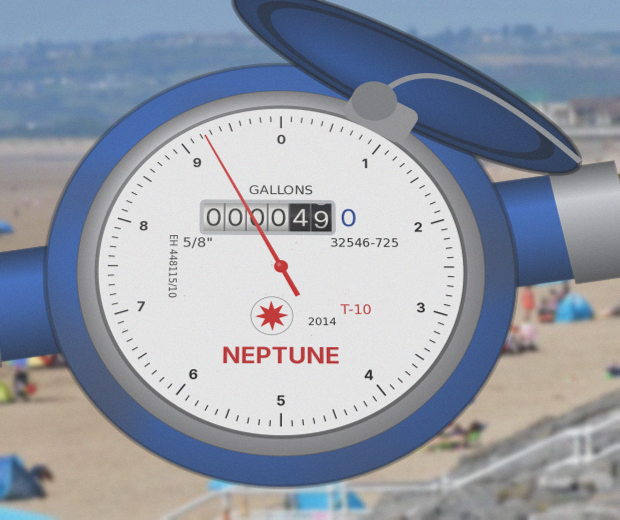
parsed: 489.2 gal
